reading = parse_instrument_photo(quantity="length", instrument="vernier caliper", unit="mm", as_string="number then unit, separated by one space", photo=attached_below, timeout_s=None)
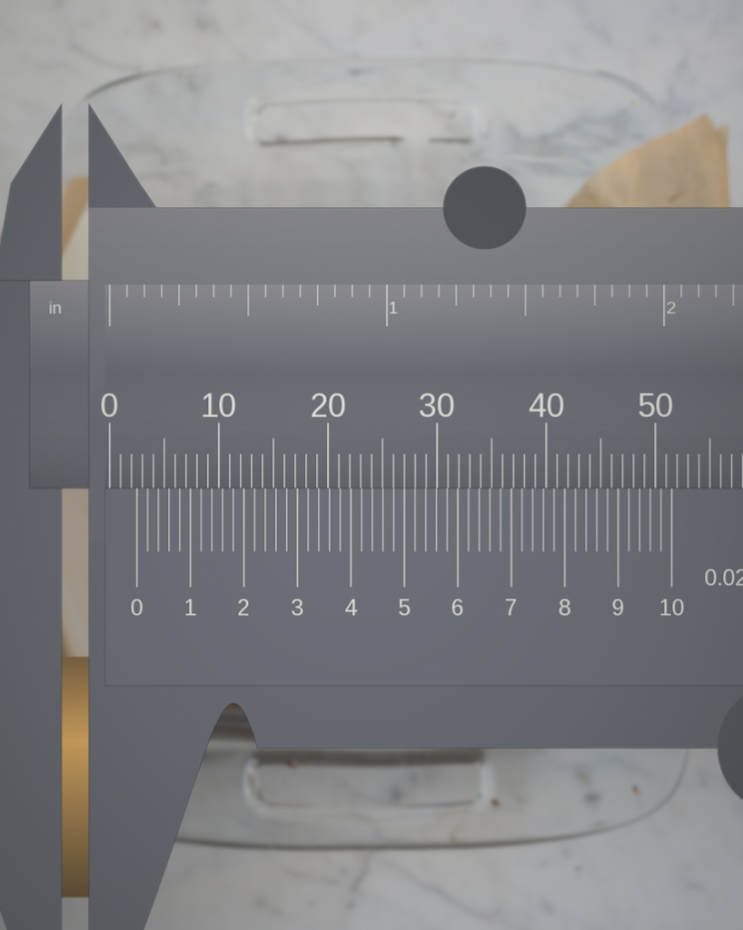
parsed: 2.5 mm
